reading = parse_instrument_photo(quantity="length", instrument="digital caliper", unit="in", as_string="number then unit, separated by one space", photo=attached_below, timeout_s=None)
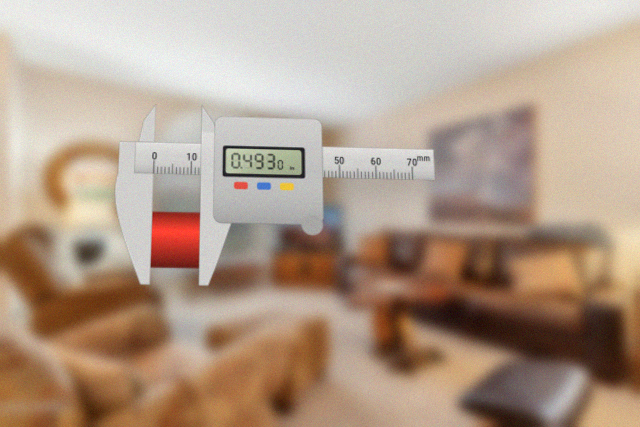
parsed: 0.4930 in
